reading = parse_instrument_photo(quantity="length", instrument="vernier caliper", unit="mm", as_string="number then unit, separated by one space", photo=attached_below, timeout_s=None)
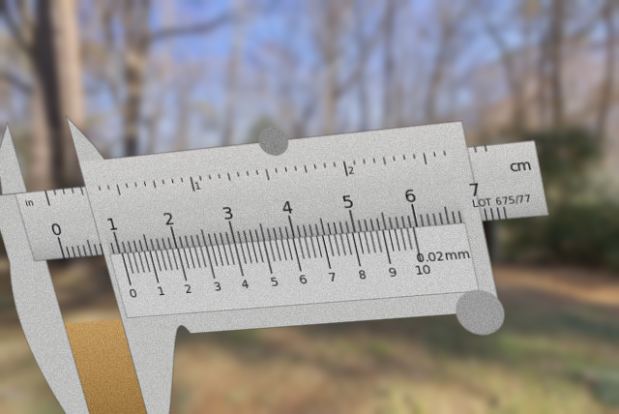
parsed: 10.4 mm
